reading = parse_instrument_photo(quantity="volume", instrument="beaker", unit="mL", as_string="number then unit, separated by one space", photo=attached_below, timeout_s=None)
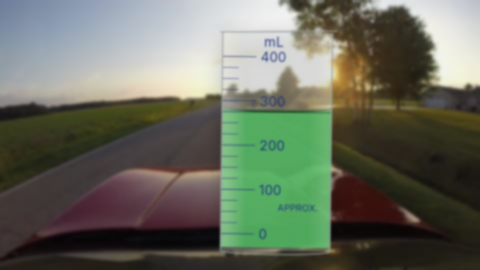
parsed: 275 mL
